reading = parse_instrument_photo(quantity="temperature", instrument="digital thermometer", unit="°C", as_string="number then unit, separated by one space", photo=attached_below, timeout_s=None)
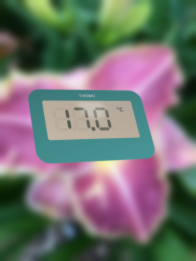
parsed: 17.0 °C
